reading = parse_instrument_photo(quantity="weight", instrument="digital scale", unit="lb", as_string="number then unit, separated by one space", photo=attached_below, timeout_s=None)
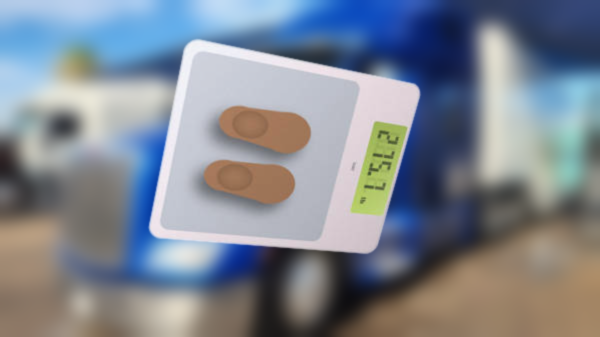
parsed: 275.7 lb
